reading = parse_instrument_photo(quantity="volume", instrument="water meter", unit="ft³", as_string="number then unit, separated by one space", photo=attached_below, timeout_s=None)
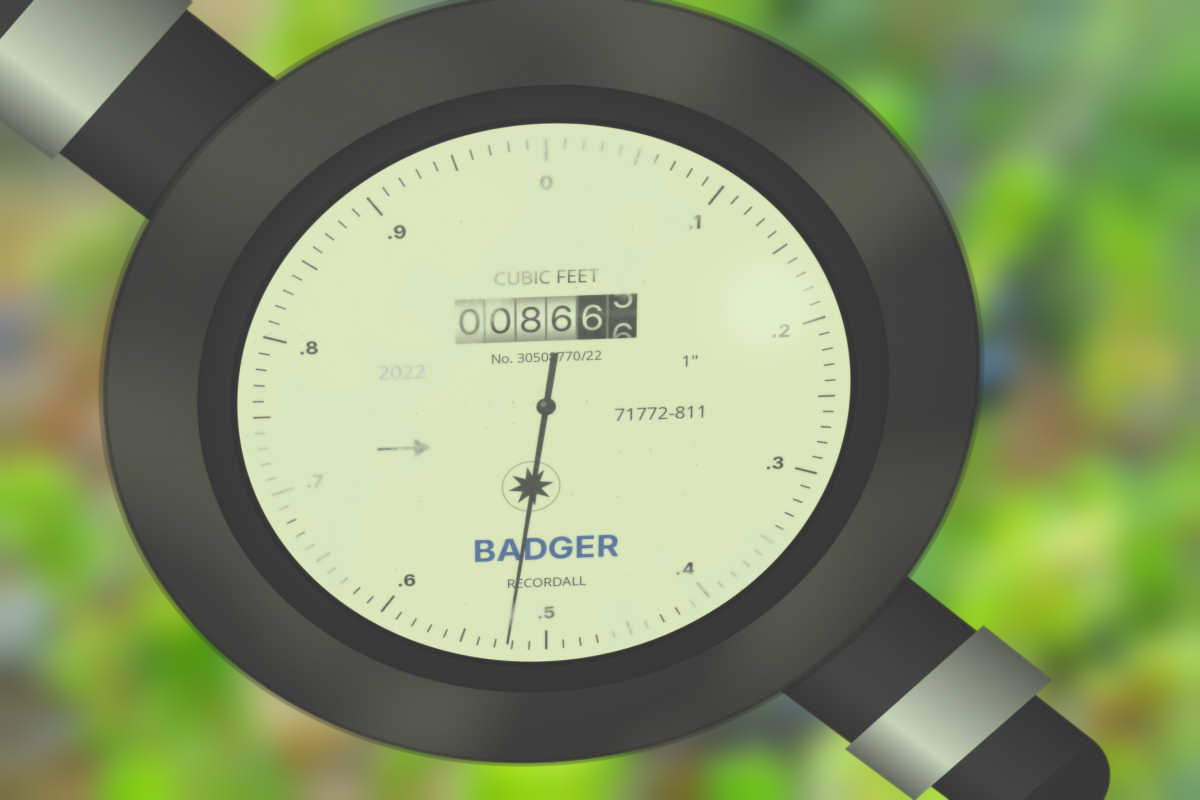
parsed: 8665.52 ft³
